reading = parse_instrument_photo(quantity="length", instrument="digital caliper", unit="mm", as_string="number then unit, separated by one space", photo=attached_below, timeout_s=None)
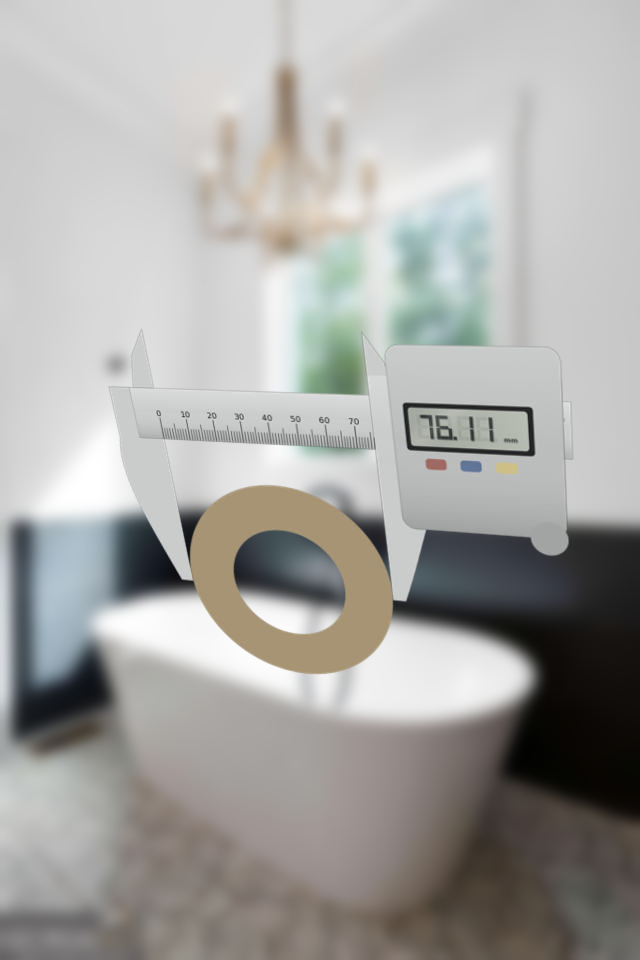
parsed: 76.11 mm
